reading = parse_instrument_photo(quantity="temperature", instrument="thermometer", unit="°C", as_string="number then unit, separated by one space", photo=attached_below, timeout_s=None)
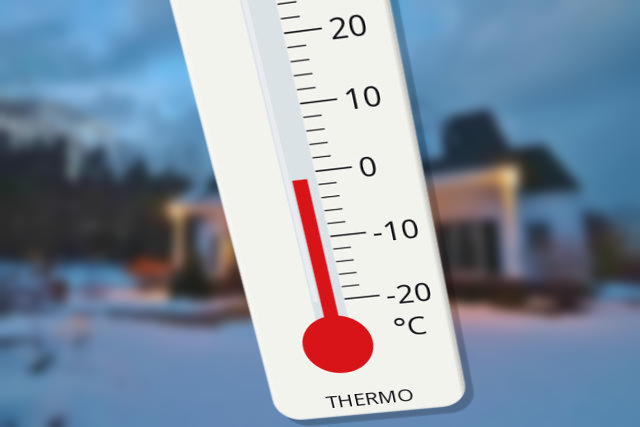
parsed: -1 °C
